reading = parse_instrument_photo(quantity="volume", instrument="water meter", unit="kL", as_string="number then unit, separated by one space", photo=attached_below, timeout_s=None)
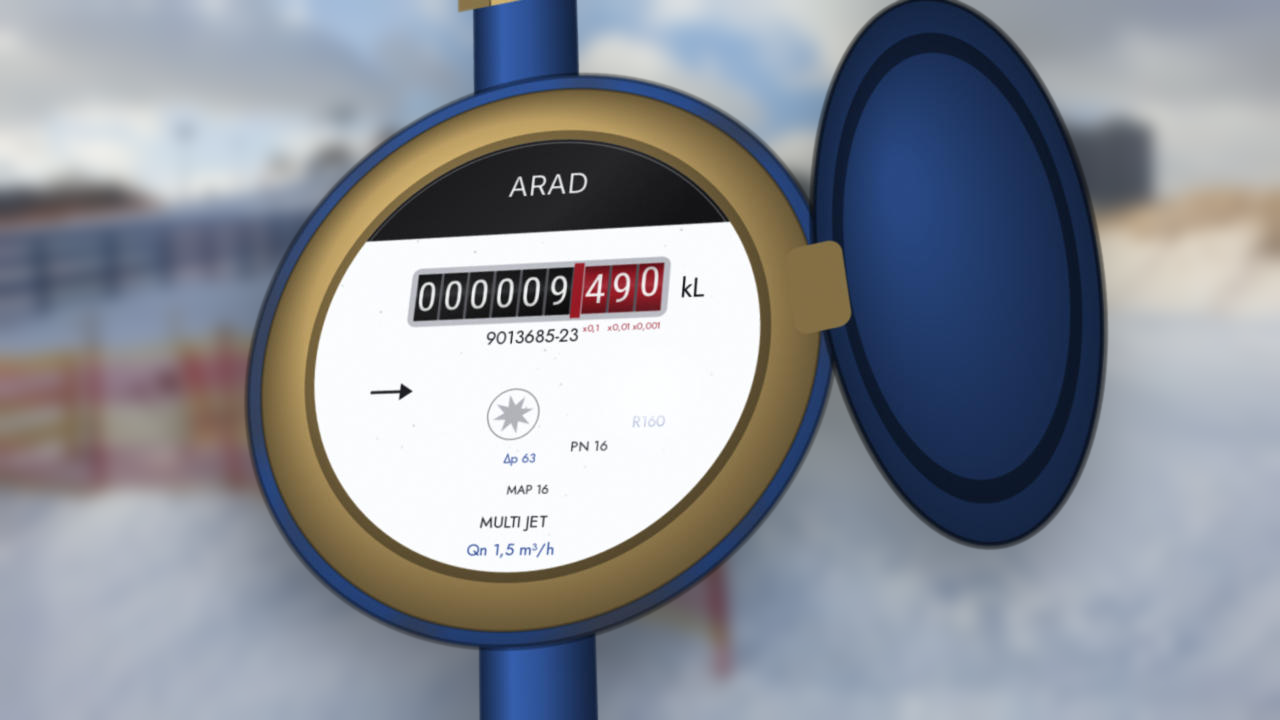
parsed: 9.490 kL
